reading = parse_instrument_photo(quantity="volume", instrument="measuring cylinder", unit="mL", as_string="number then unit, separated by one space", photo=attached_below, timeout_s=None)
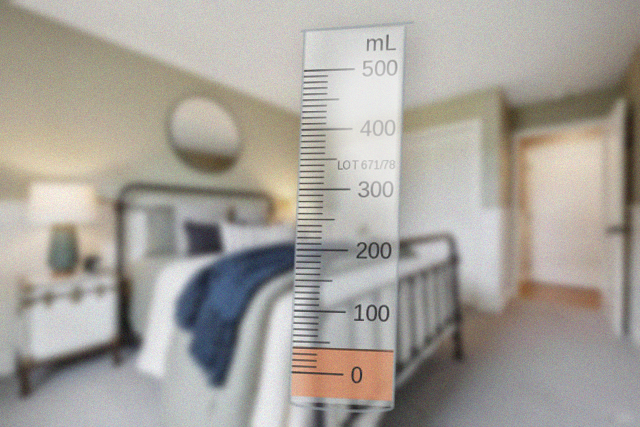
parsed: 40 mL
